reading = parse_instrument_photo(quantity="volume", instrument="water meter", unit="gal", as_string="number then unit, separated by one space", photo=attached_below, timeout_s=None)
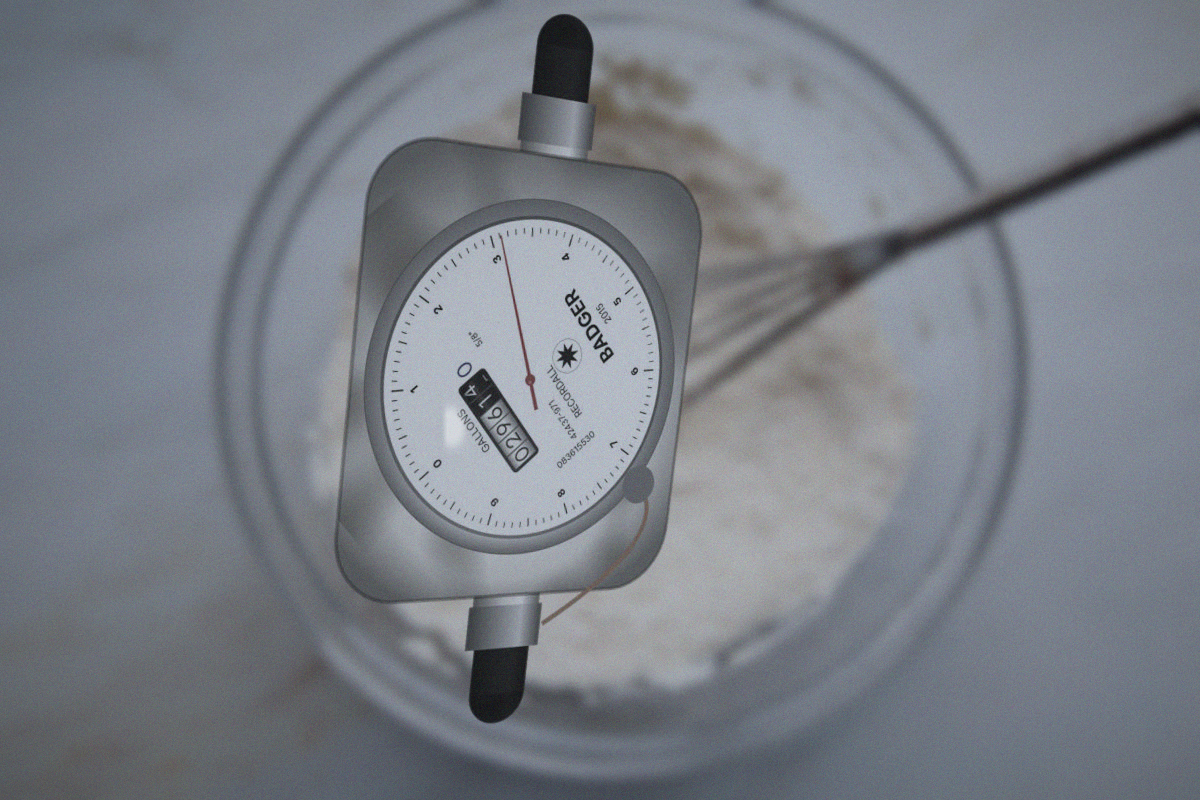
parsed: 296143.1 gal
